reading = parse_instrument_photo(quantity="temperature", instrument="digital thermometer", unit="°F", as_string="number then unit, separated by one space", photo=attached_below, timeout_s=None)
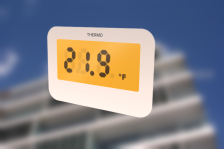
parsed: 21.9 °F
